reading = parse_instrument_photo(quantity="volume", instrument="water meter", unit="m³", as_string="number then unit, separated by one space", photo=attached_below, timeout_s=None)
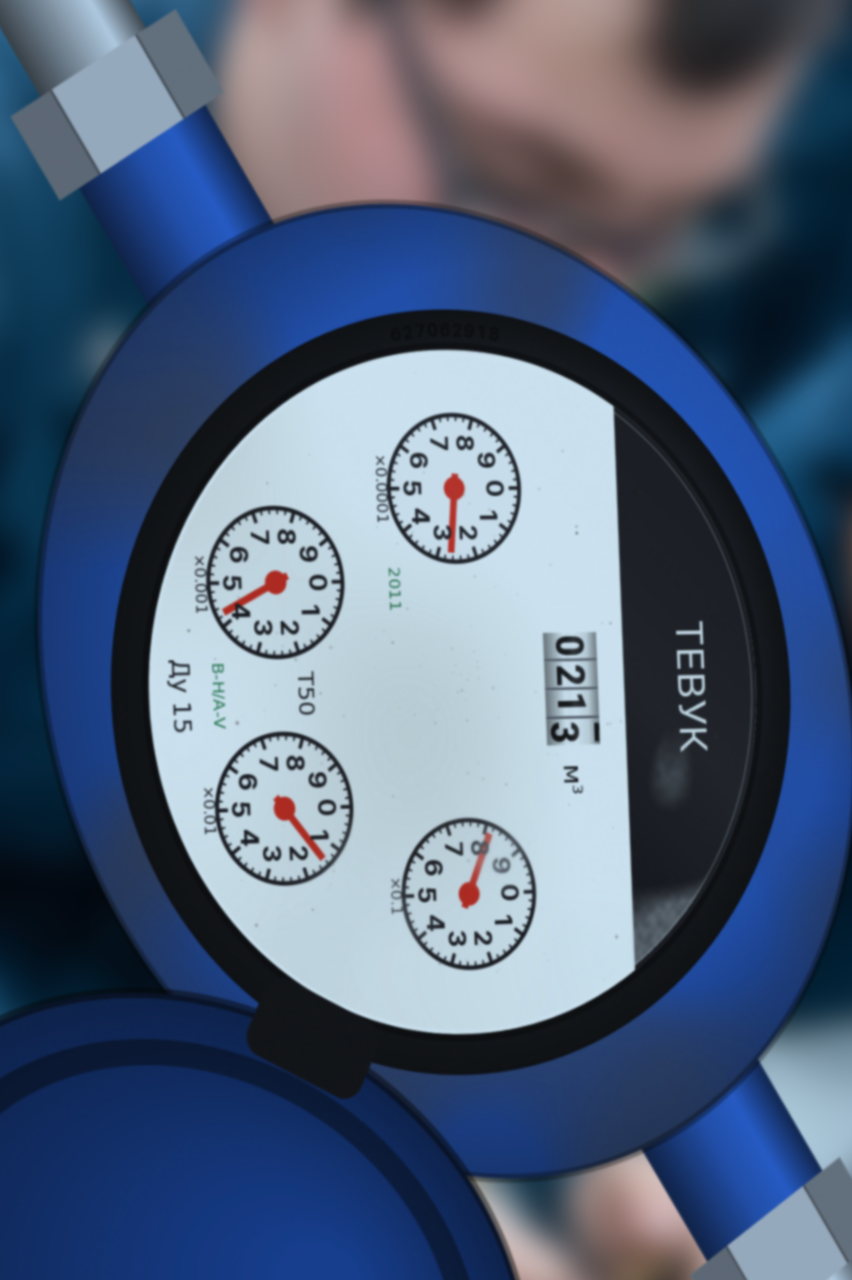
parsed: 212.8142 m³
